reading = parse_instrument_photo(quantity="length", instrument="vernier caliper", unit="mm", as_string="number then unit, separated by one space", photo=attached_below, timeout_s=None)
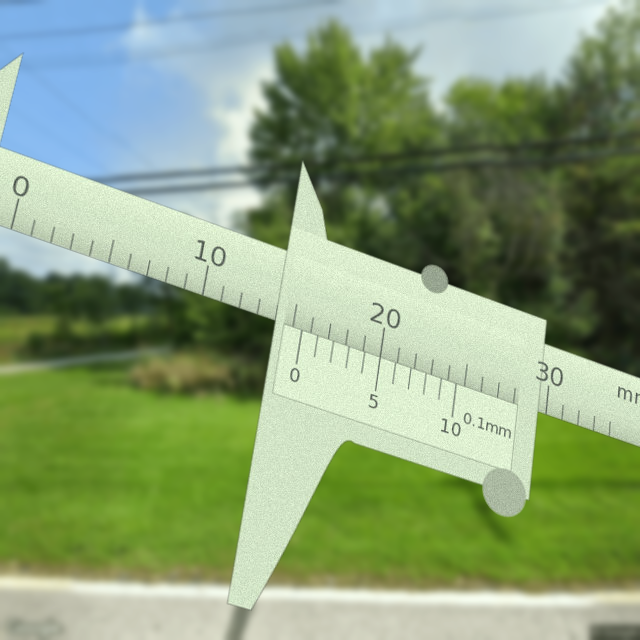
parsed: 15.5 mm
